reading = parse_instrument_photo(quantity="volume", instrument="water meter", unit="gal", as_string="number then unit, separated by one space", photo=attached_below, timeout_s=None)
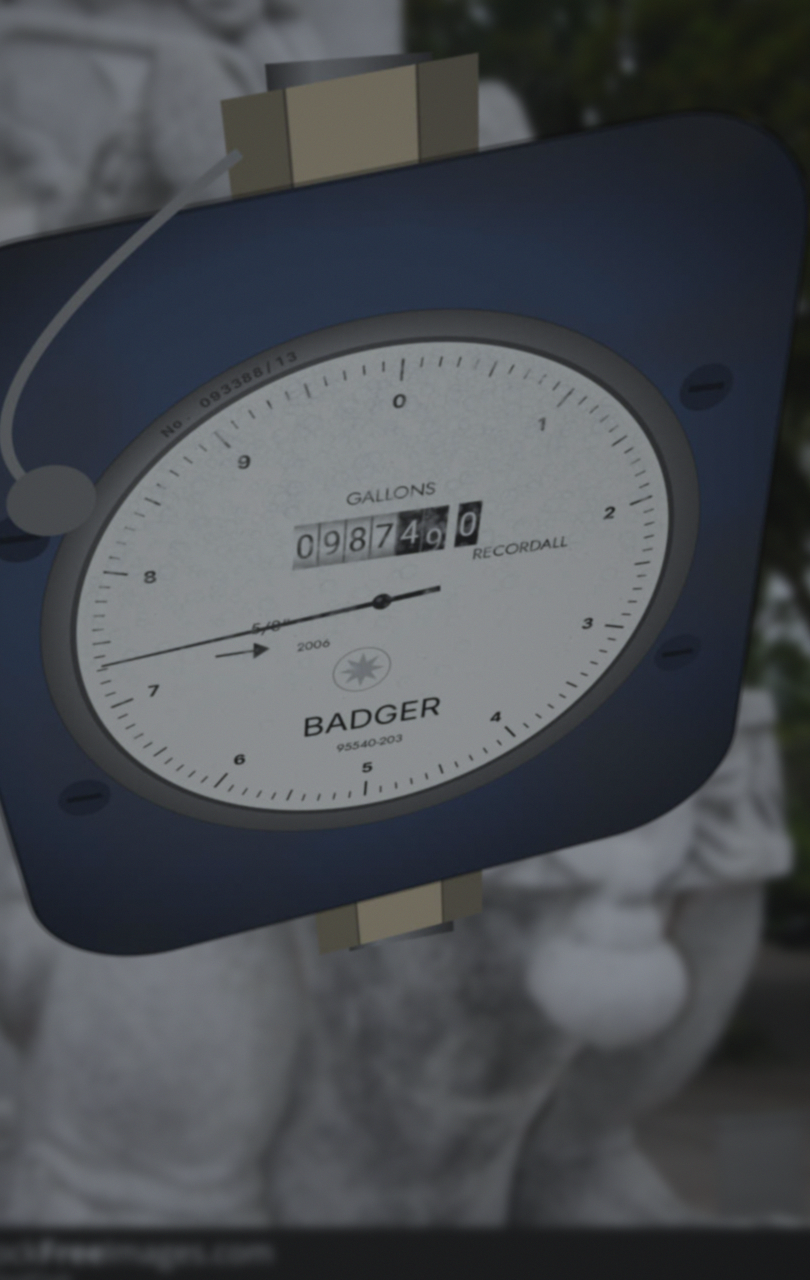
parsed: 987487.3 gal
